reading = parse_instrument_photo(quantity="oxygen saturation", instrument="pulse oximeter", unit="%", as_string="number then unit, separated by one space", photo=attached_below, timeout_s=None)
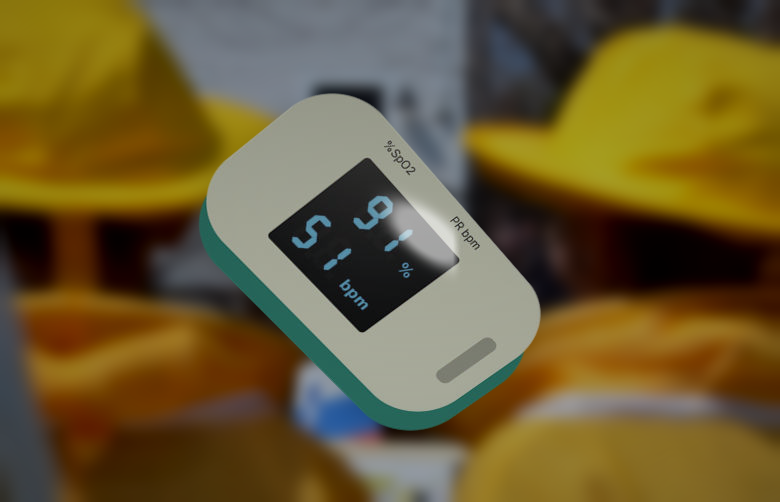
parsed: 91 %
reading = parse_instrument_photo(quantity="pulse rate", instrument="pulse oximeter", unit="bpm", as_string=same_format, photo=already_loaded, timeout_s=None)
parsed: 51 bpm
